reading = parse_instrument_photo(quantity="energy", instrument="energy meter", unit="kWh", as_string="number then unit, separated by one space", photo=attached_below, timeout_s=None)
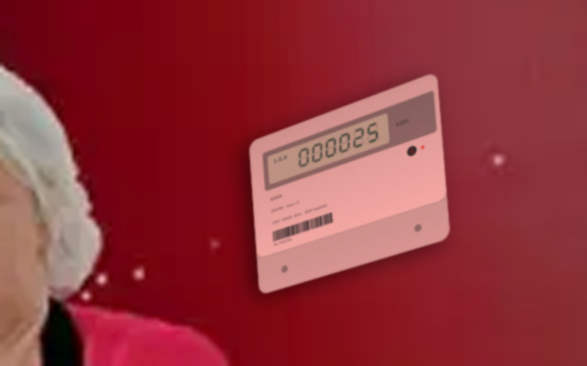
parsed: 25 kWh
